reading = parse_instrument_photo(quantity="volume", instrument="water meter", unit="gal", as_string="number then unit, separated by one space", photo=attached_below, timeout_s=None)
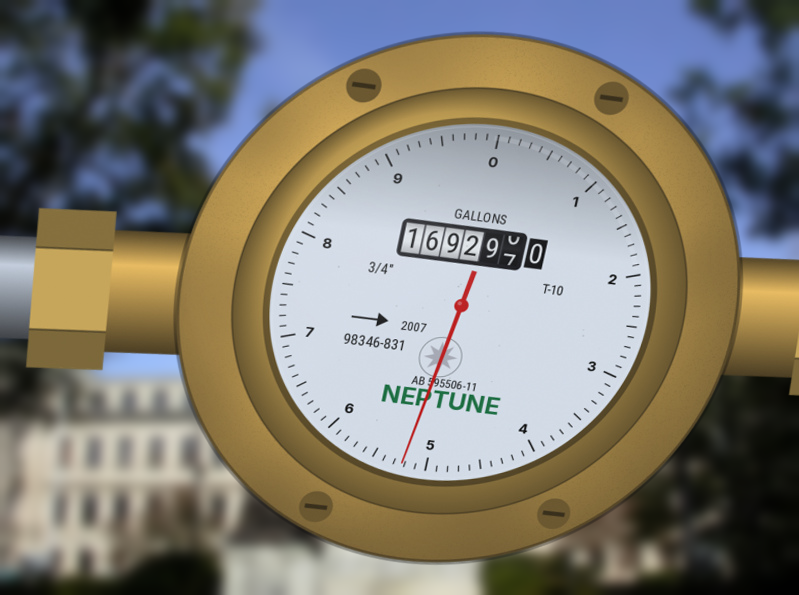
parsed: 1692965.2 gal
